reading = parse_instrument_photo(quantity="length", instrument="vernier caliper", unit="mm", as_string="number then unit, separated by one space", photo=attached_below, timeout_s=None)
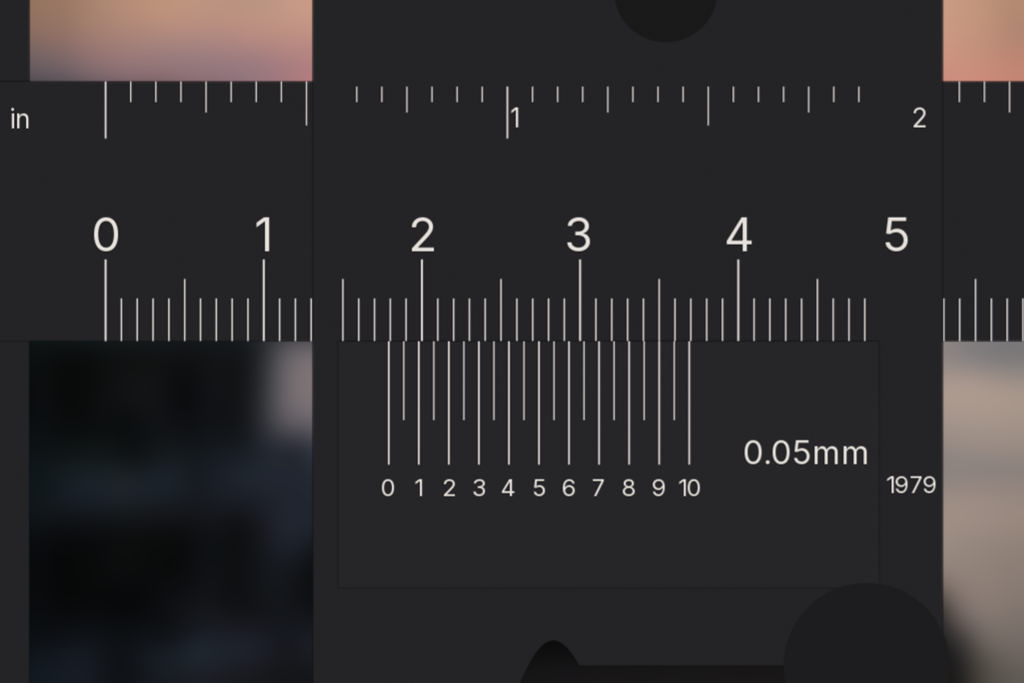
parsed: 17.9 mm
